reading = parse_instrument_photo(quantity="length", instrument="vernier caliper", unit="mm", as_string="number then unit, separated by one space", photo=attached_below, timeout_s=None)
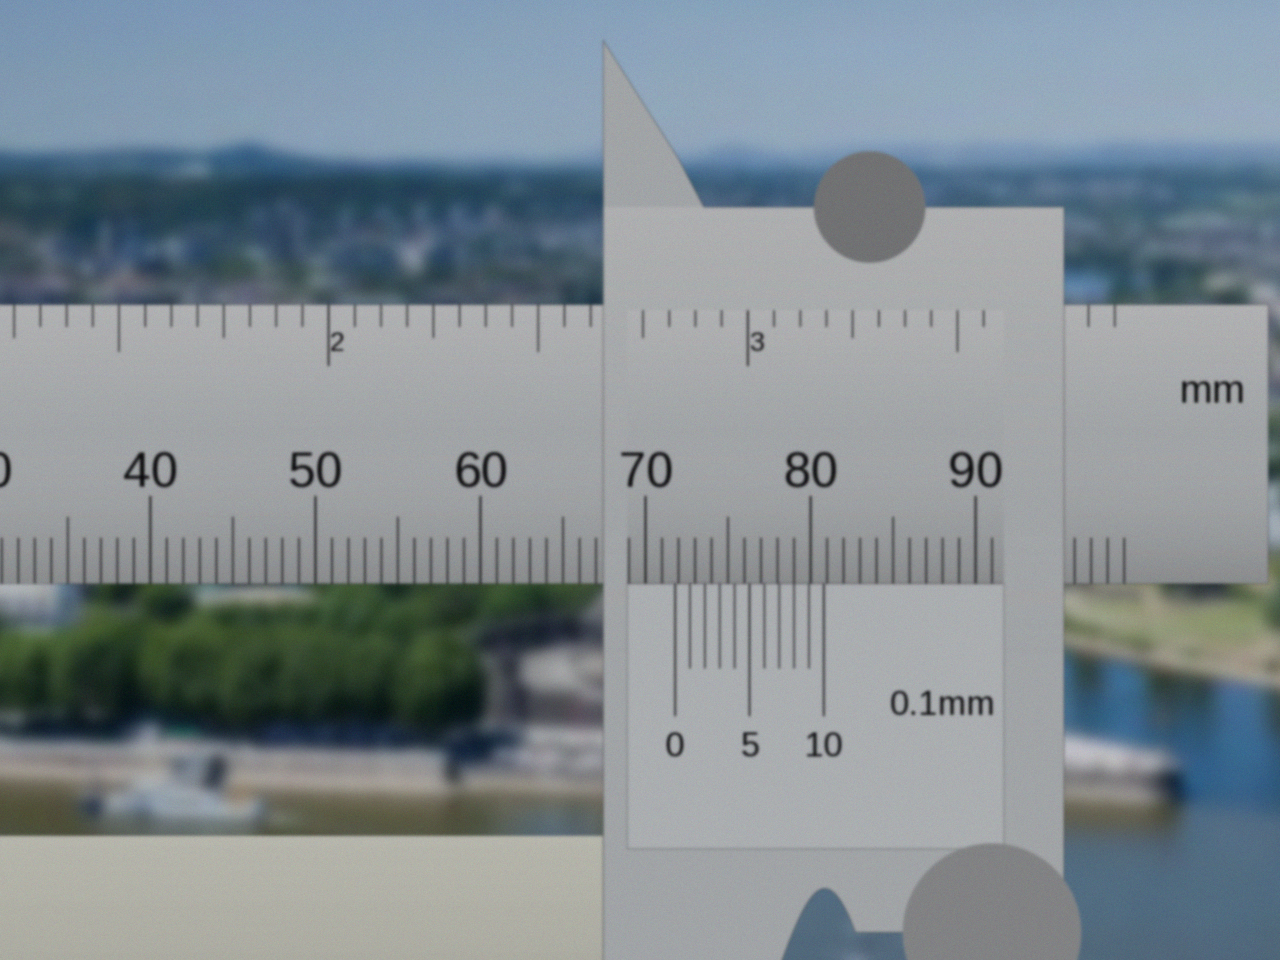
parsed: 71.8 mm
